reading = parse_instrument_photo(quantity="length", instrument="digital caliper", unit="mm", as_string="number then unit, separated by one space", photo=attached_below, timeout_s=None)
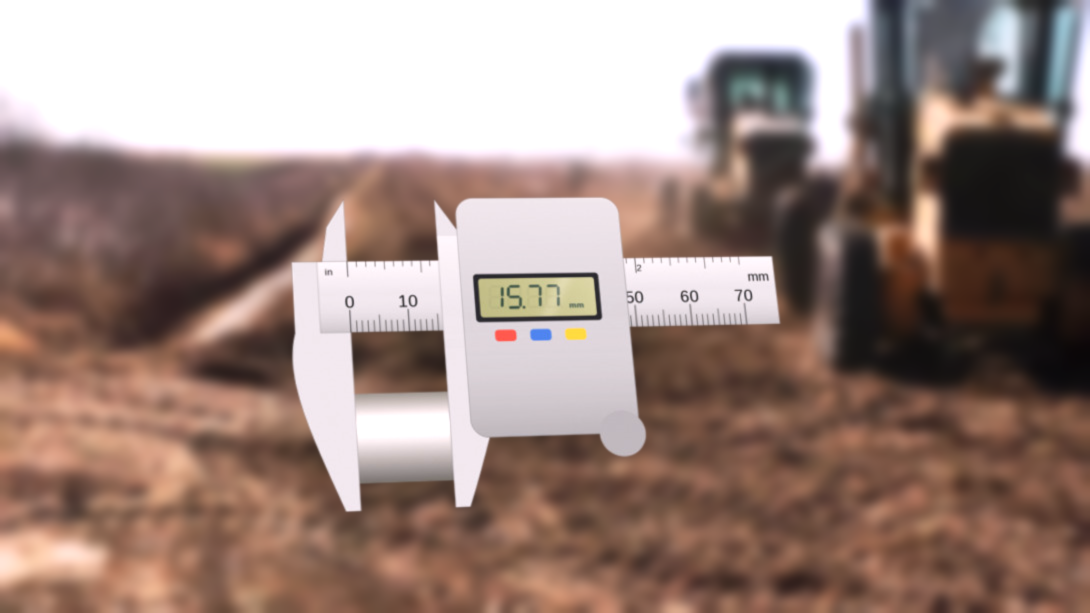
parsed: 15.77 mm
